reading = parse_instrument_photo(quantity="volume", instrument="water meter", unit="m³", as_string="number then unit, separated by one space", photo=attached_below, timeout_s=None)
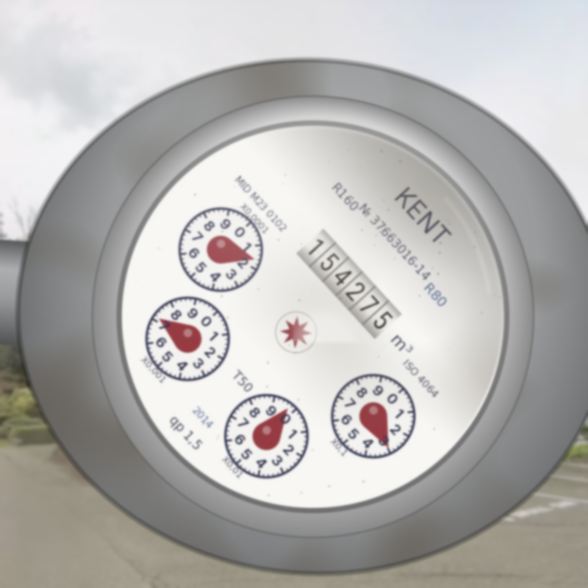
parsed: 154275.2971 m³
